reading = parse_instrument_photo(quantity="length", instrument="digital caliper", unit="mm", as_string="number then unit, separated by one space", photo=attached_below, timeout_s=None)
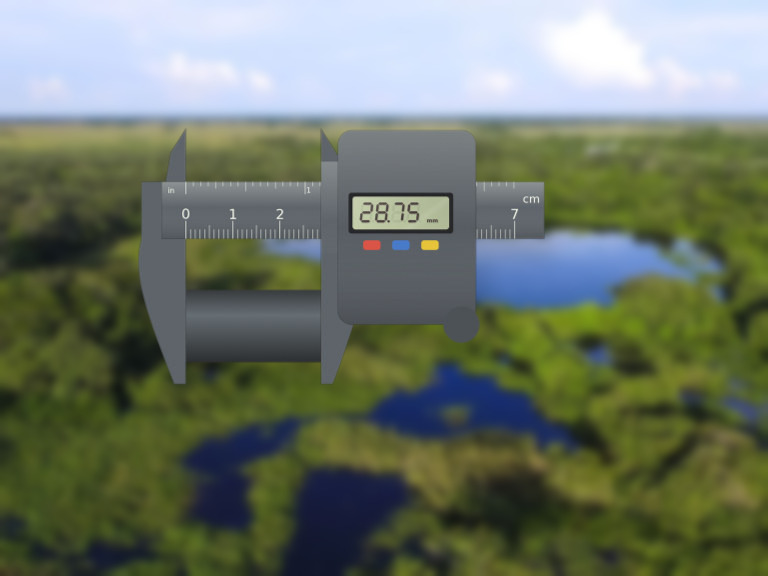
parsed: 28.75 mm
